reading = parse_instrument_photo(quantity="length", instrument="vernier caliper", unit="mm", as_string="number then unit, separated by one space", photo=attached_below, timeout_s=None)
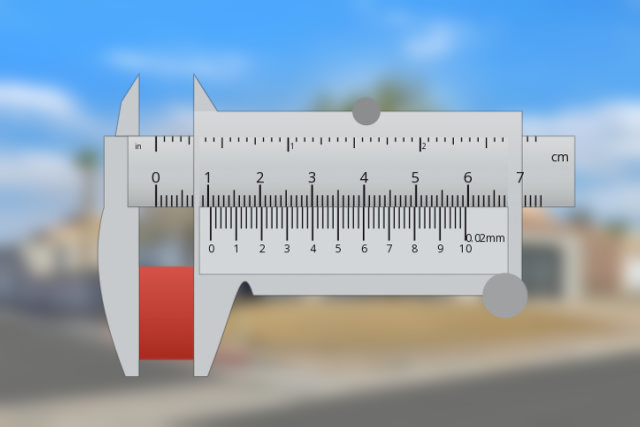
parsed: 10.5 mm
